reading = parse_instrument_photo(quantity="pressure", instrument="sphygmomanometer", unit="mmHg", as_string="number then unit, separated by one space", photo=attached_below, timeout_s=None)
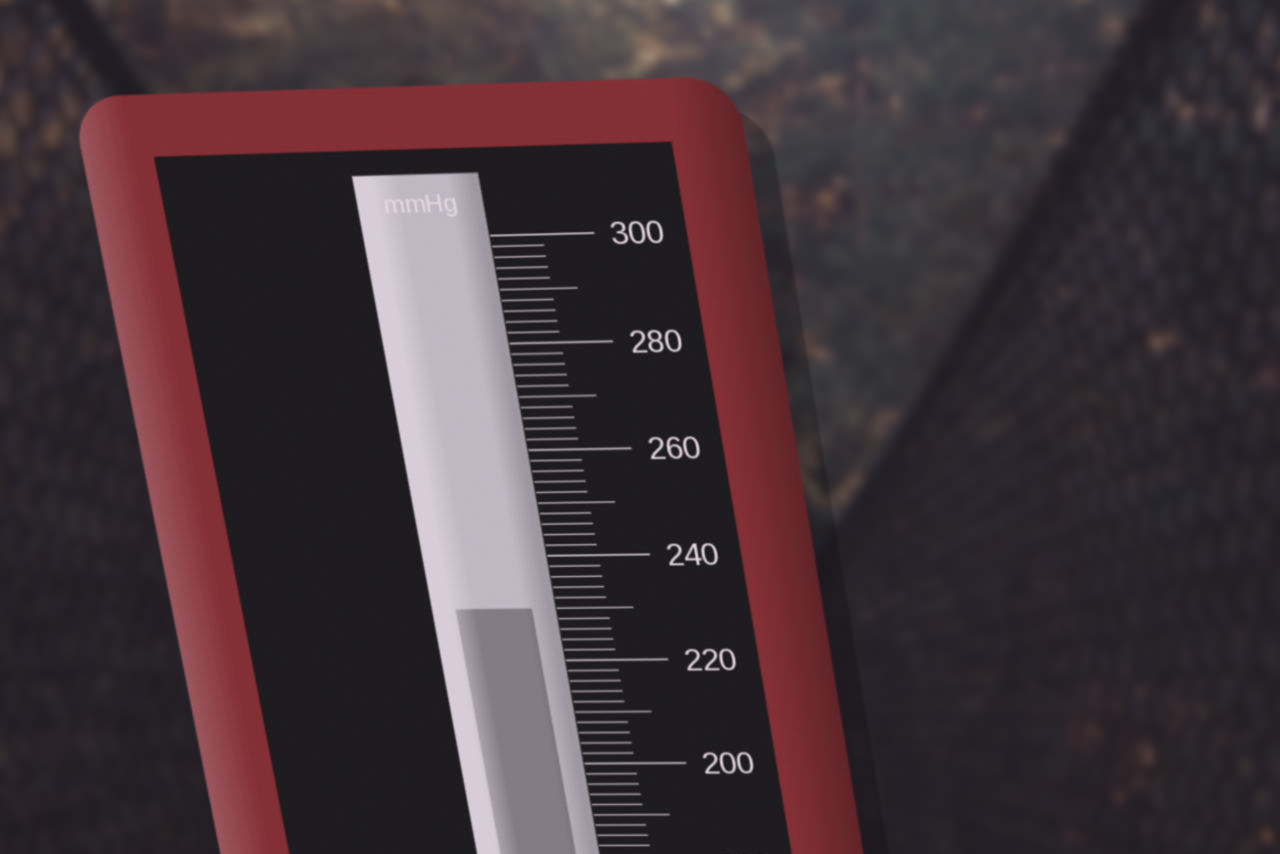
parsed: 230 mmHg
